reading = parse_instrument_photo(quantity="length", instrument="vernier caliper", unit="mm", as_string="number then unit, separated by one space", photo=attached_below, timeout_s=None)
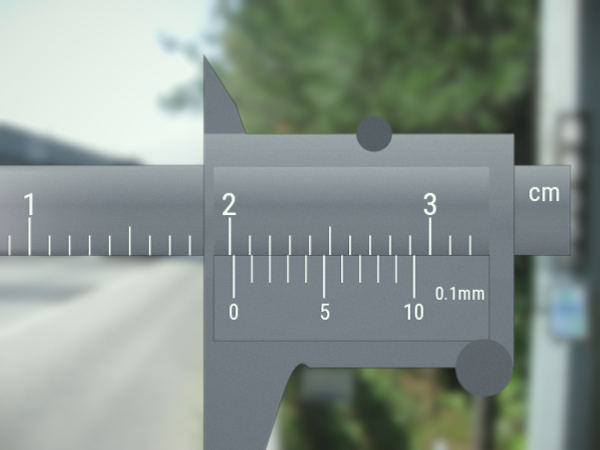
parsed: 20.2 mm
